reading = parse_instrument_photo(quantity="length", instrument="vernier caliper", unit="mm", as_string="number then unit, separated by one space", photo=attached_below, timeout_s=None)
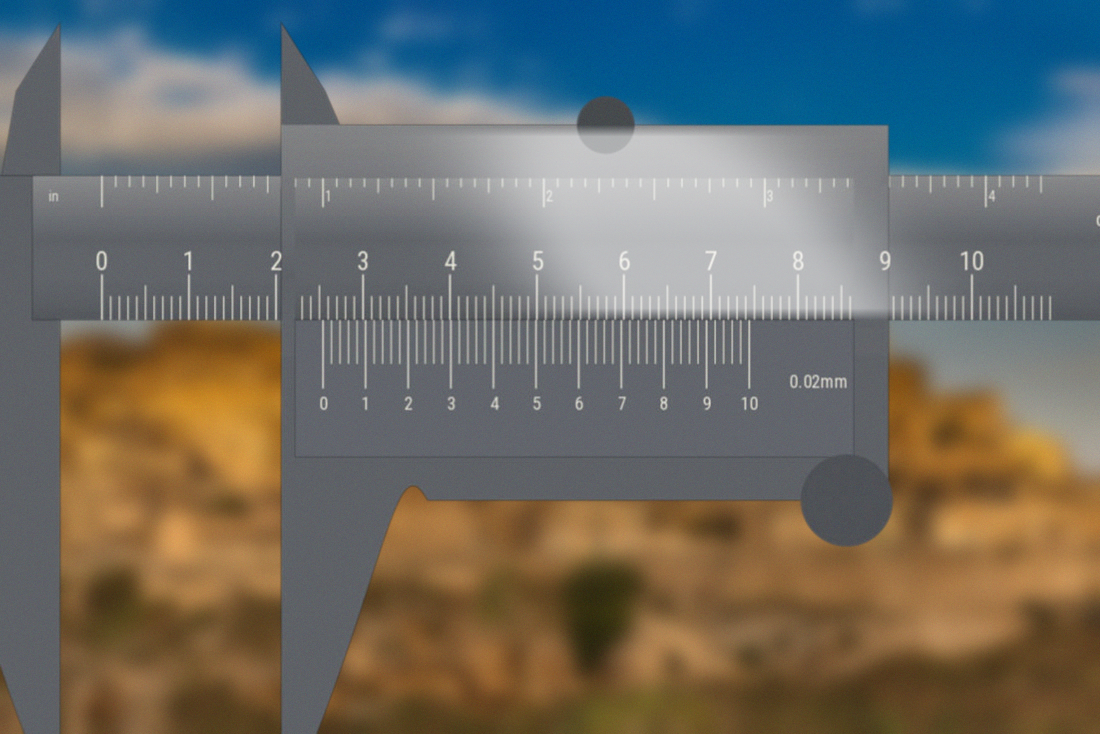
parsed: 25.4 mm
